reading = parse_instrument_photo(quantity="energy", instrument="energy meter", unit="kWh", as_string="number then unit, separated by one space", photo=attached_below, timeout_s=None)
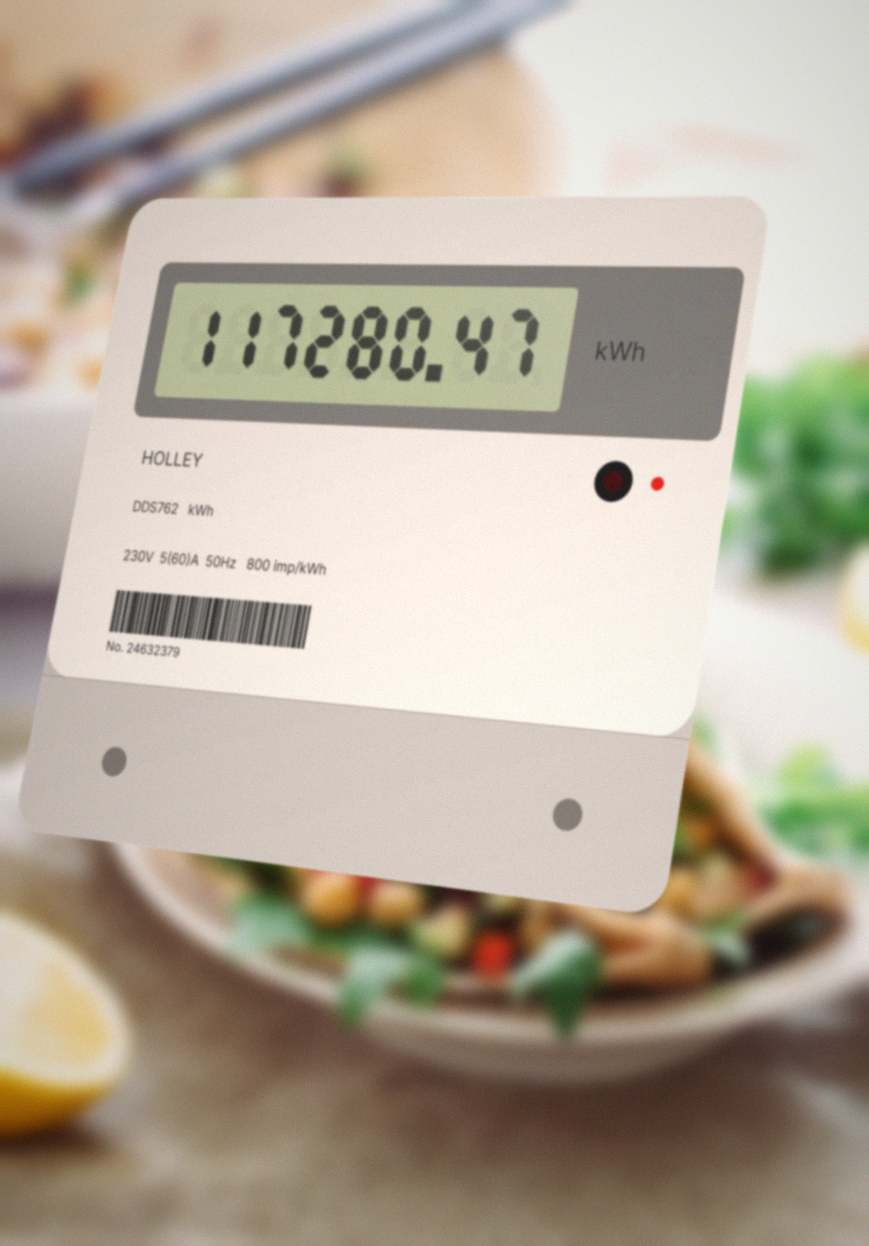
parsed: 117280.47 kWh
